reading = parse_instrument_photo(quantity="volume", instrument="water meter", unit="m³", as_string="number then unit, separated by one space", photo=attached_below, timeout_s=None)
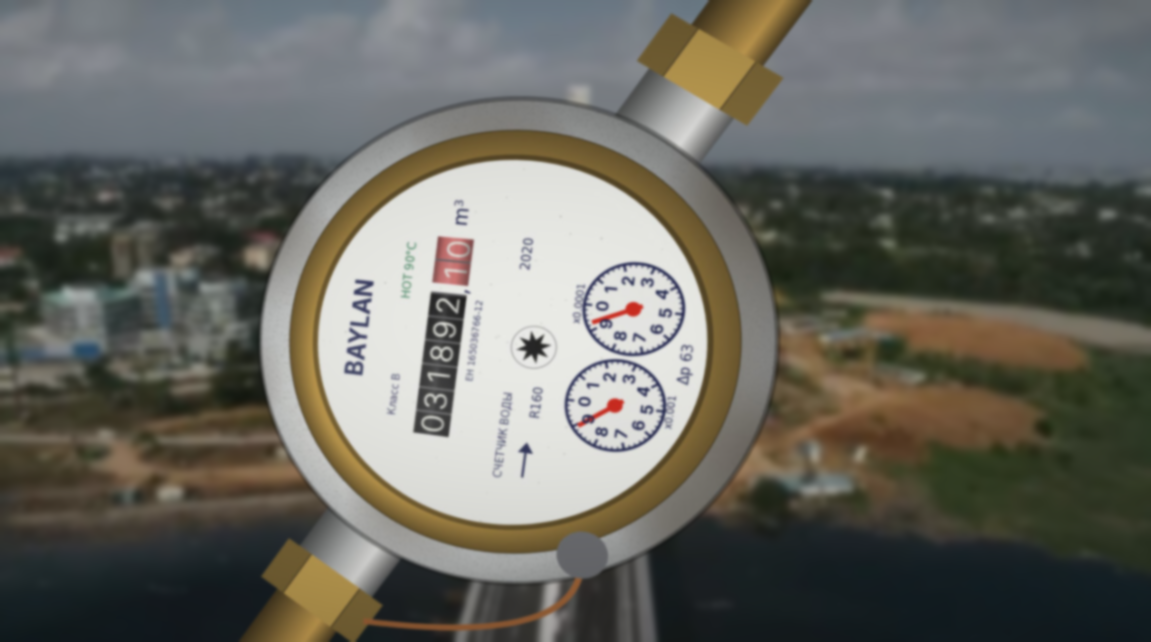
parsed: 31892.0989 m³
